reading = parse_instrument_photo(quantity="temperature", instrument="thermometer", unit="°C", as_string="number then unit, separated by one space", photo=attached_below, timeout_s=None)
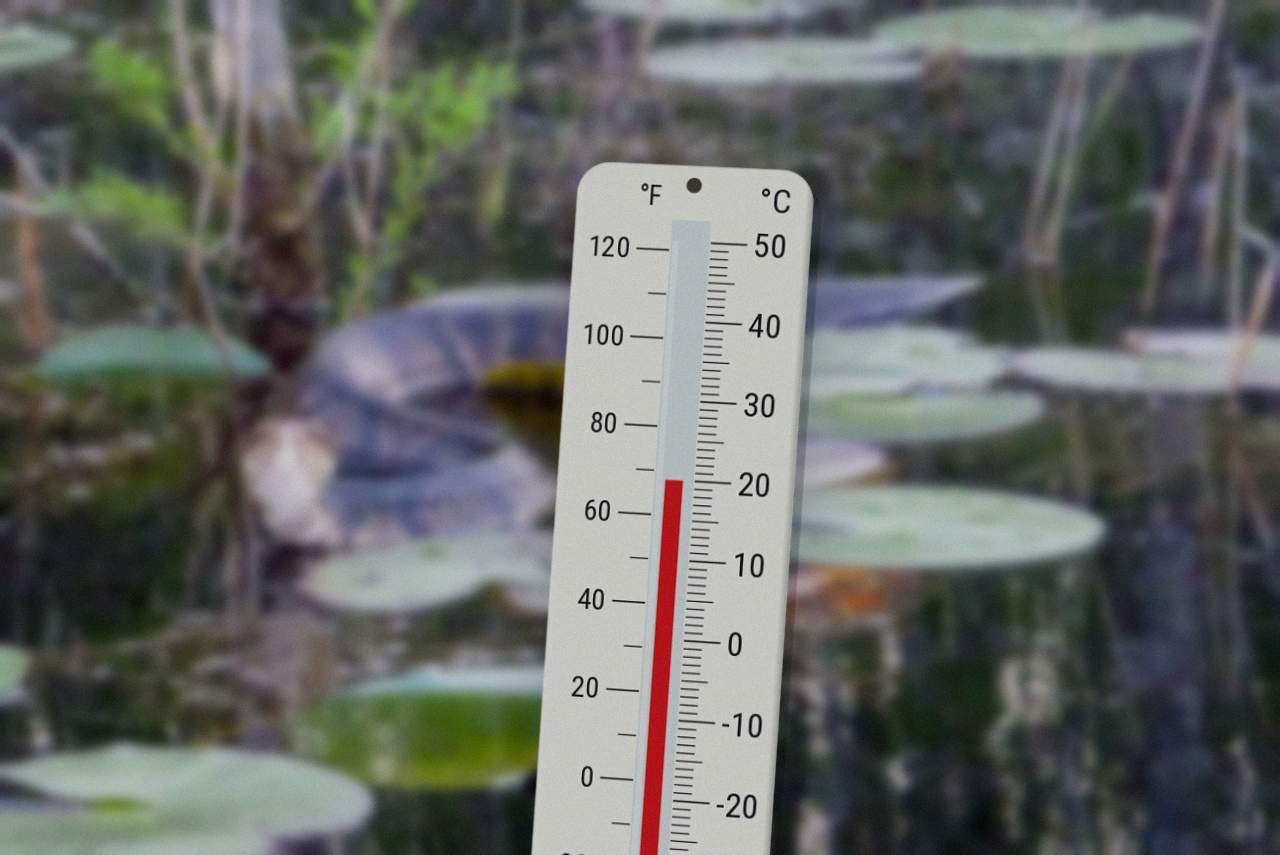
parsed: 20 °C
